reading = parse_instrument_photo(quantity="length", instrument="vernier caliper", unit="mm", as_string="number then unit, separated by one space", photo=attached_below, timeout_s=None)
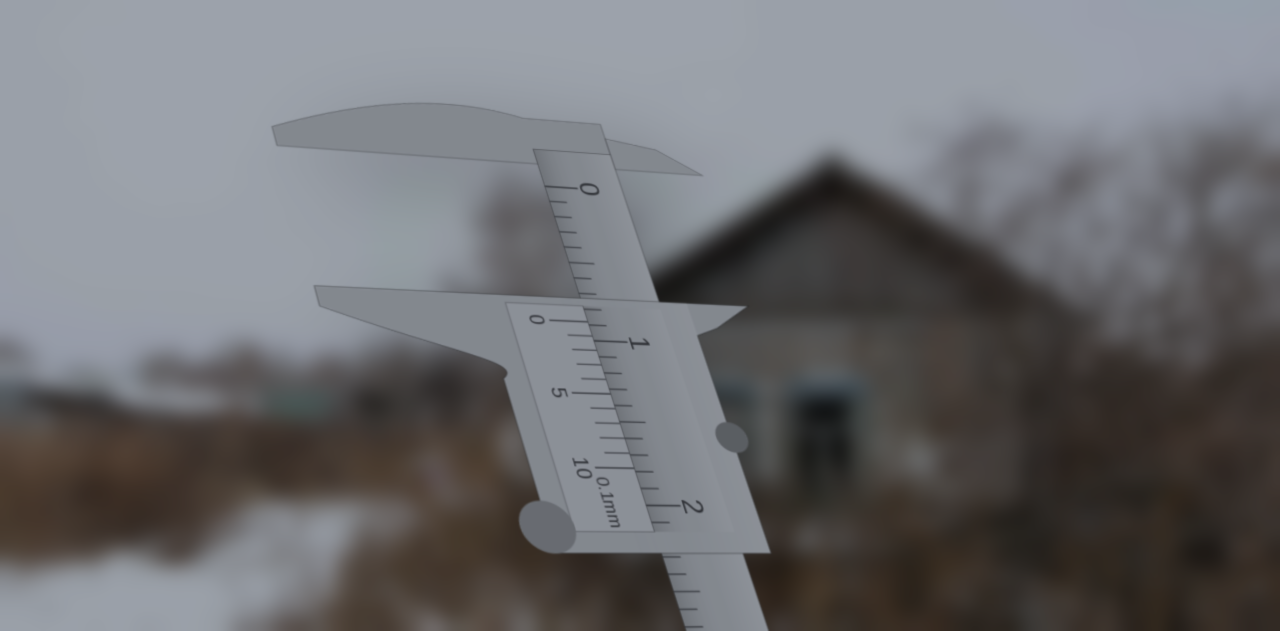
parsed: 8.8 mm
